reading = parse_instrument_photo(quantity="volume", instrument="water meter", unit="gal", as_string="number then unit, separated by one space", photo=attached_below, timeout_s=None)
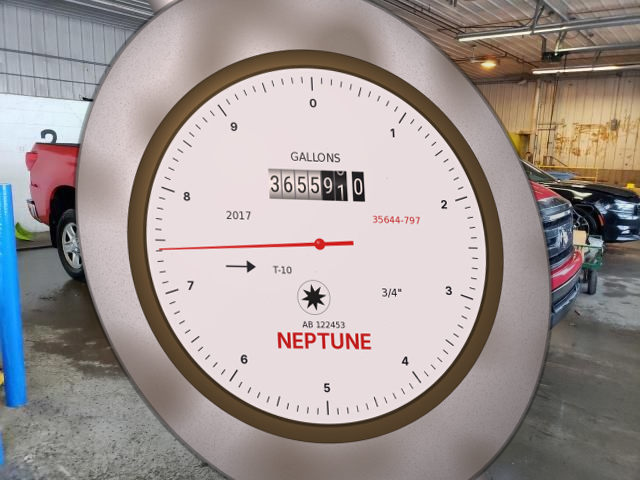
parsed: 3655907.4 gal
